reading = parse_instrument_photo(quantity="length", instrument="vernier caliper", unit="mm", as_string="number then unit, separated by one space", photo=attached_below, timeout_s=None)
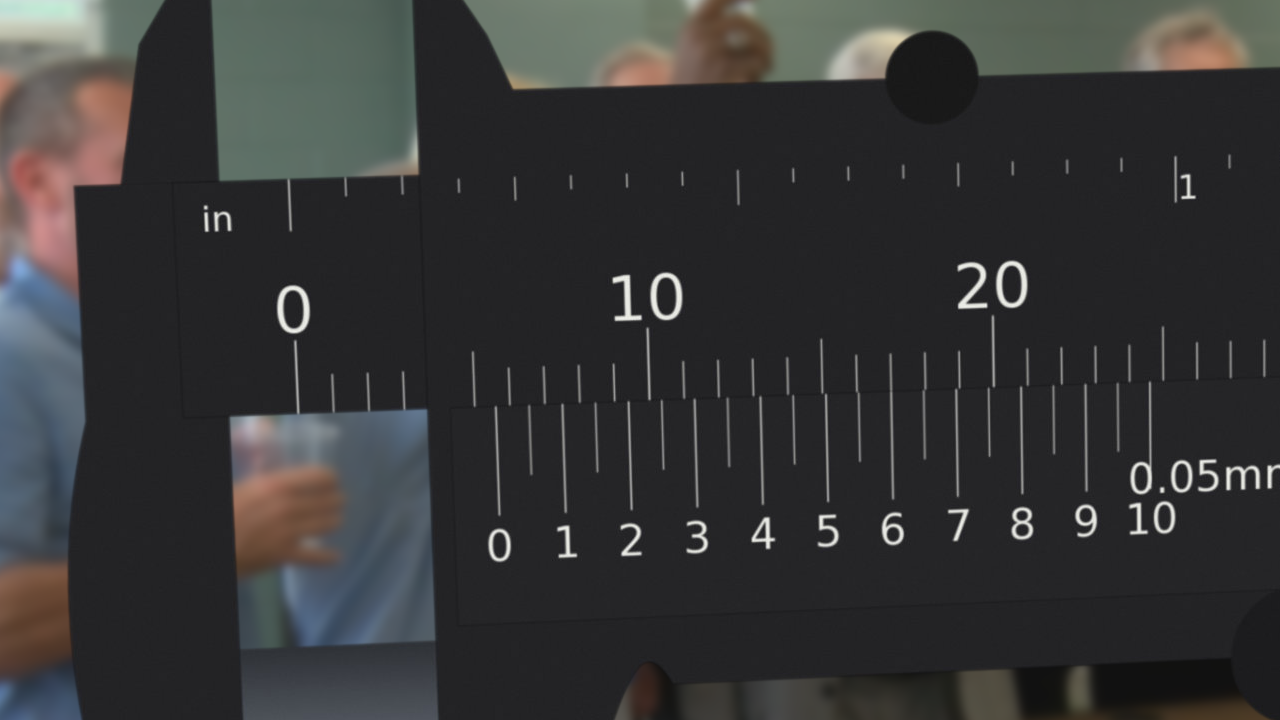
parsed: 5.60 mm
